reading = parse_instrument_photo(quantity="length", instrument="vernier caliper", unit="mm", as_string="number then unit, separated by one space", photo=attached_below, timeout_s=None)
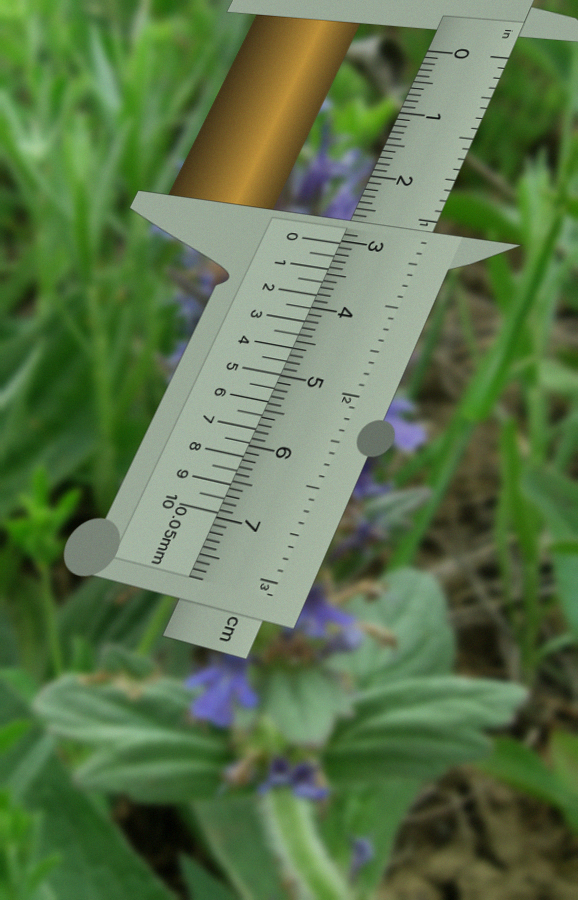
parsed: 30.4 mm
